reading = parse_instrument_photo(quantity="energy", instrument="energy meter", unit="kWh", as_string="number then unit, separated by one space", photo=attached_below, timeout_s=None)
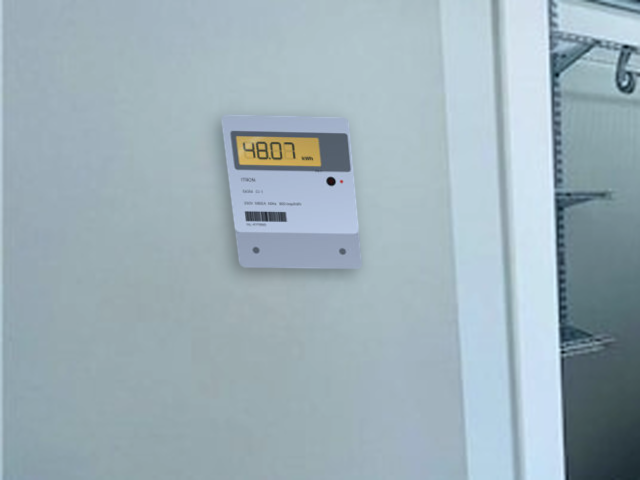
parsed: 48.07 kWh
